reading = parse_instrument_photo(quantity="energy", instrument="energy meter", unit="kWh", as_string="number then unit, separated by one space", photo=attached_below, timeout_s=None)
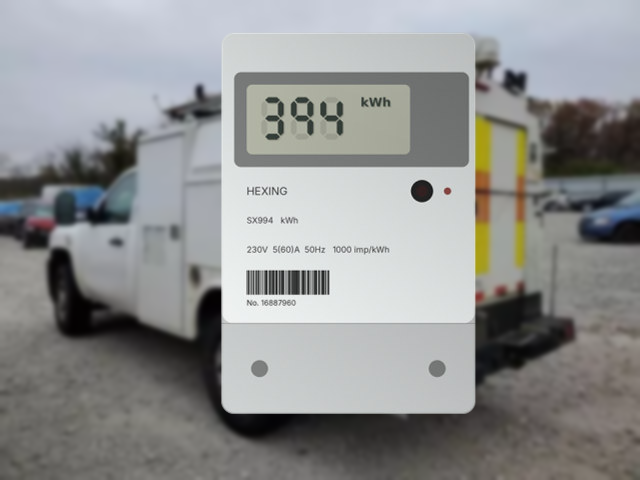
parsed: 394 kWh
